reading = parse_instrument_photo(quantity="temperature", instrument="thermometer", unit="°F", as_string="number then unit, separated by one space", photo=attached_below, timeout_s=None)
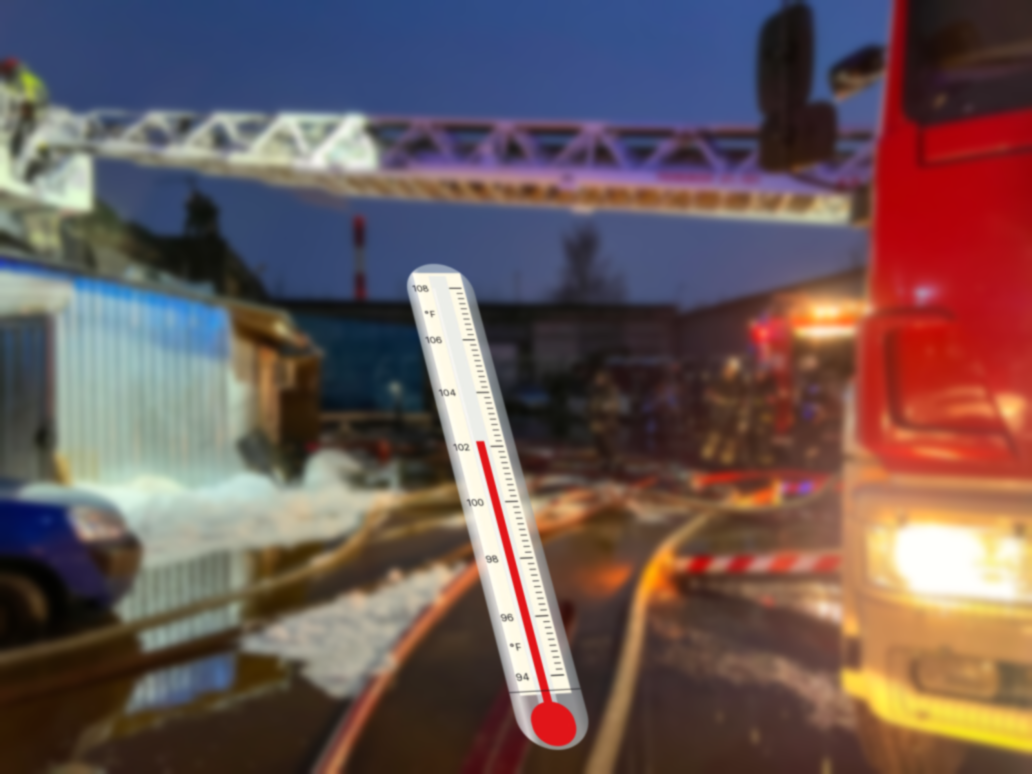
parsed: 102.2 °F
